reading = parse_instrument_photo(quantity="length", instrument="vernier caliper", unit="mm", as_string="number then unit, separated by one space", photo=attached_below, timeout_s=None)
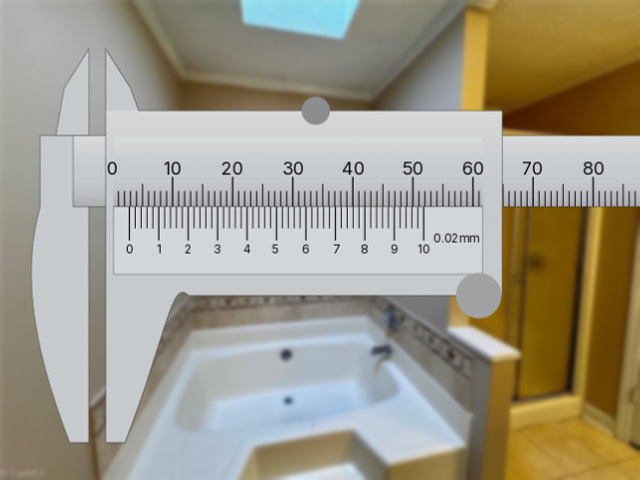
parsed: 2.8 mm
